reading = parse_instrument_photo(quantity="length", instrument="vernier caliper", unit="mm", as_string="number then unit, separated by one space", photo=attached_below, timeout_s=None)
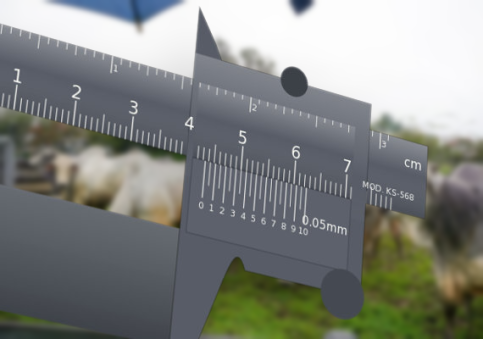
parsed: 43.4 mm
